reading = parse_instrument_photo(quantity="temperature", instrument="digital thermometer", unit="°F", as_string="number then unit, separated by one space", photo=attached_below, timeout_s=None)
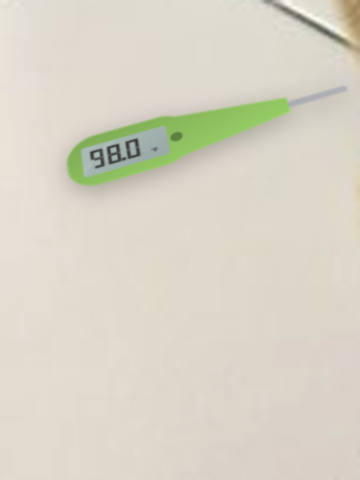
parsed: 98.0 °F
